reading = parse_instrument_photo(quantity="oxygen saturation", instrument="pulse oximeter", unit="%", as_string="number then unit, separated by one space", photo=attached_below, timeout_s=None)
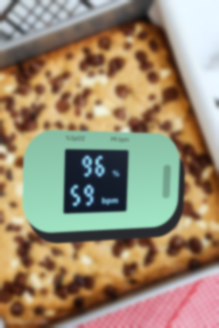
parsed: 96 %
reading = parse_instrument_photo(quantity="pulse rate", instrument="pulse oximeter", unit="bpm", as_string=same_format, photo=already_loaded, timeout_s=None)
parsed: 59 bpm
